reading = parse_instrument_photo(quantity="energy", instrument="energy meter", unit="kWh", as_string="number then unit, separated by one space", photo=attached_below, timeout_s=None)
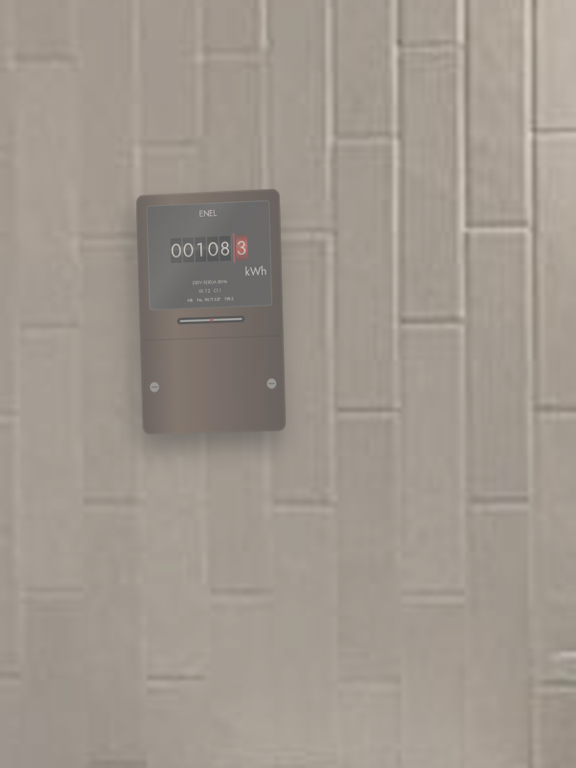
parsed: 108.3 kWh
